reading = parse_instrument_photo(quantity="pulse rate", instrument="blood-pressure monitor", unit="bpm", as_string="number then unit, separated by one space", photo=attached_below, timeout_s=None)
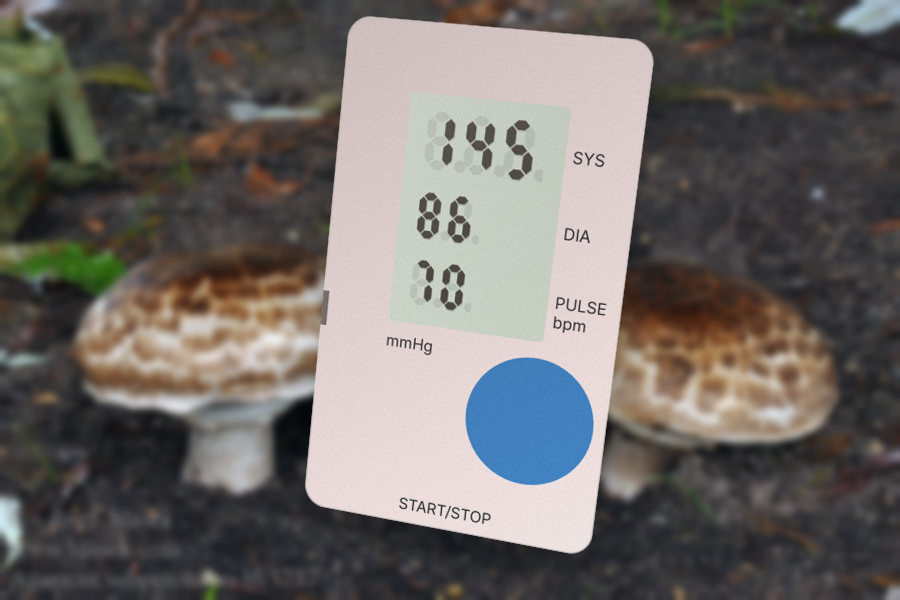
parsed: 70 bpm
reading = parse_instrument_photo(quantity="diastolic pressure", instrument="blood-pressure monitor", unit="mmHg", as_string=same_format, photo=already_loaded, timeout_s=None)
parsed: 86 mmHg
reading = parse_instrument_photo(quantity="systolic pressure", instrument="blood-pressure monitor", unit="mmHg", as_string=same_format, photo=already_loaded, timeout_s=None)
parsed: 145 mmHg
